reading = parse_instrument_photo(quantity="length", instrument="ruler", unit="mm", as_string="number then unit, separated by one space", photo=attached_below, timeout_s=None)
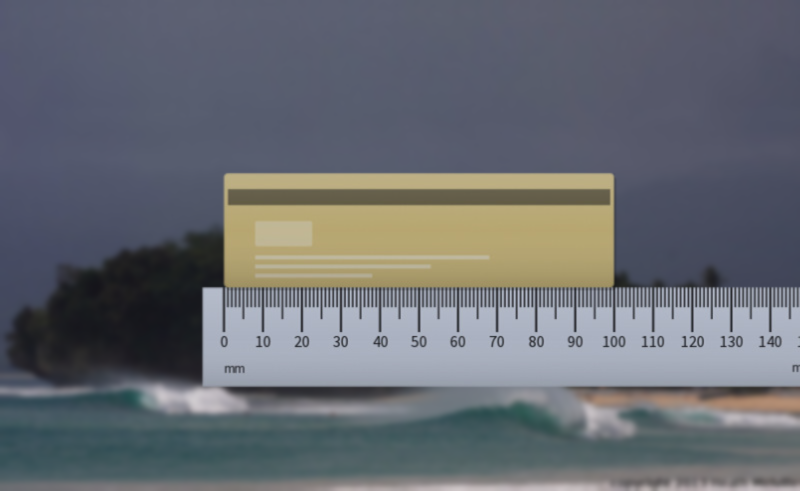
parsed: 100 mm
